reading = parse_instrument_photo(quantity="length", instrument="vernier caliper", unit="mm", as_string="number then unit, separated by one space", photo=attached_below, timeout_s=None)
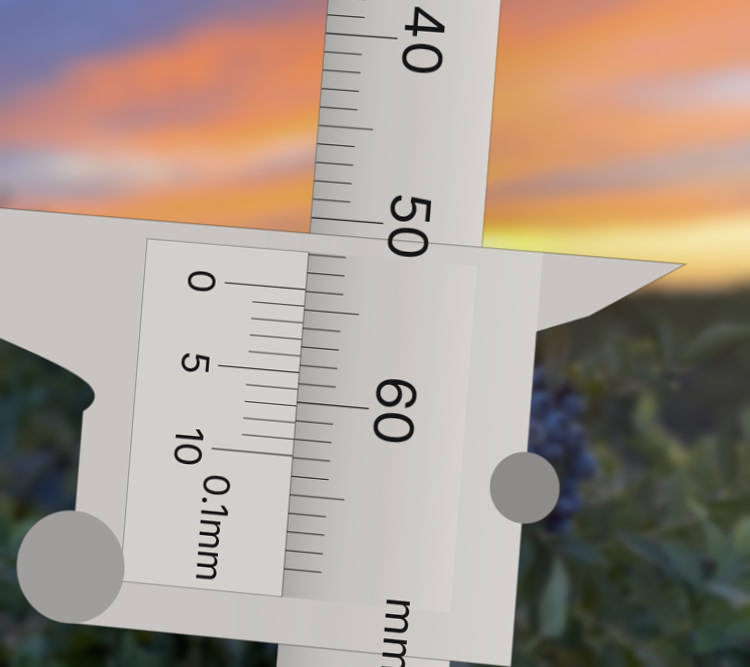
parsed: 53.9 mm
